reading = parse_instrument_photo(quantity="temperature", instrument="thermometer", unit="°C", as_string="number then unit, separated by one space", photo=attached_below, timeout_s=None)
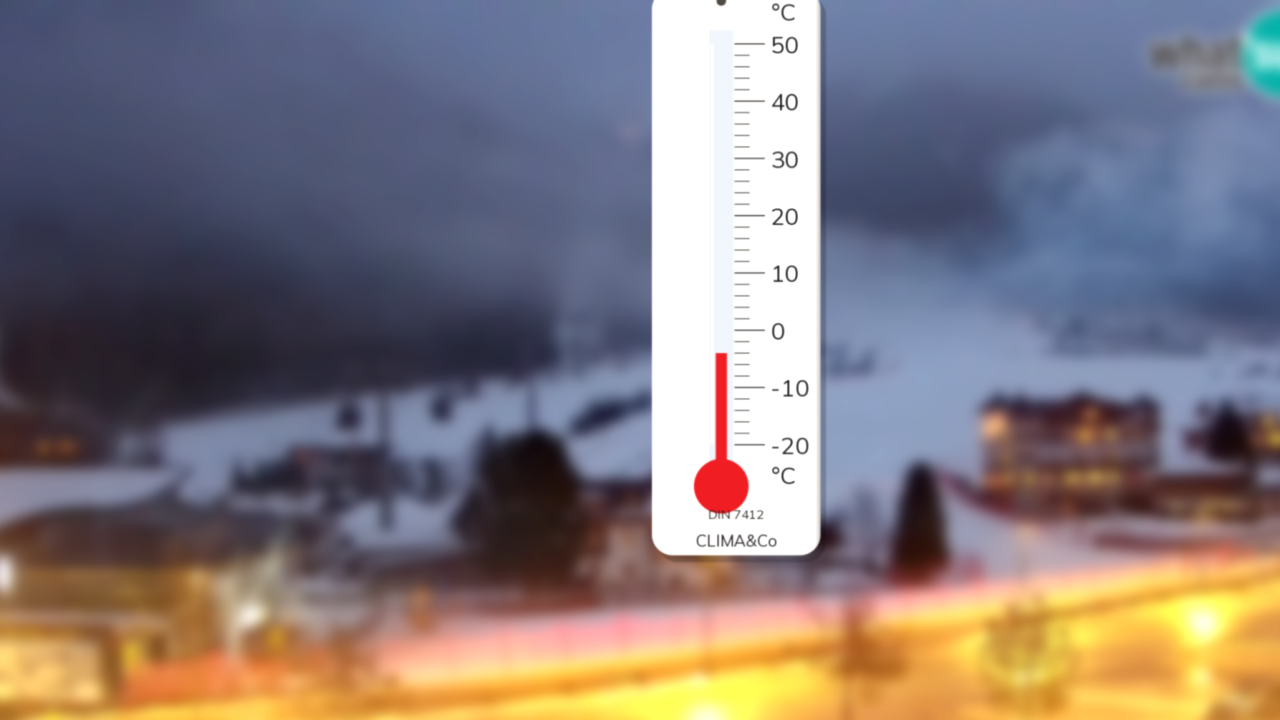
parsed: -4 °C
